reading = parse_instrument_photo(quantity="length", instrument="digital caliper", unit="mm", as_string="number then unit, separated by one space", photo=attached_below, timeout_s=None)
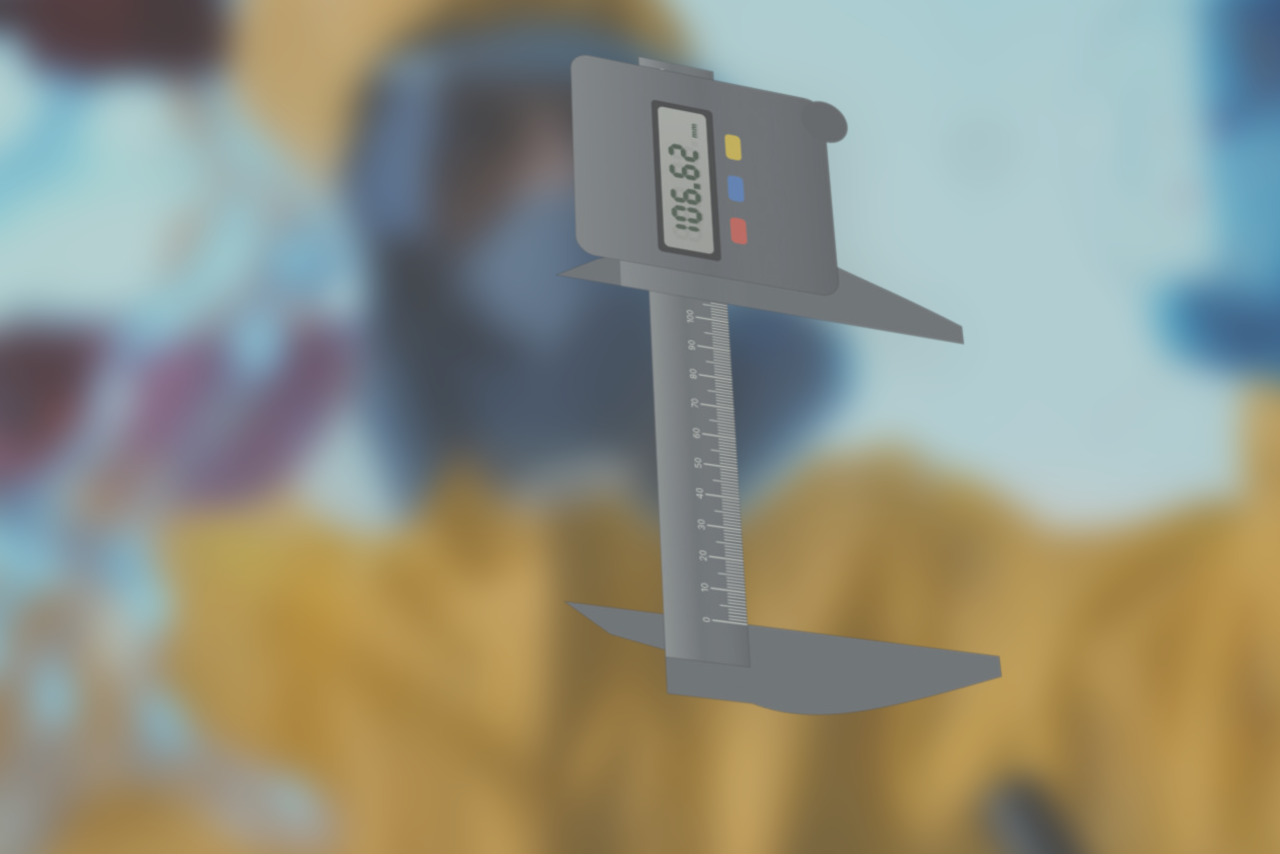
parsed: 106.62 mm
